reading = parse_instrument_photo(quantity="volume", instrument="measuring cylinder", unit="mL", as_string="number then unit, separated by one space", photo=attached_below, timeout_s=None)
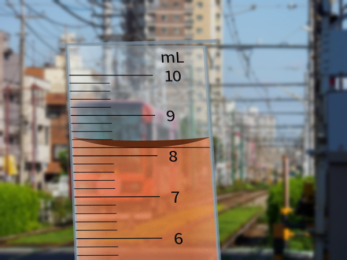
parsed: 8.2 mL
